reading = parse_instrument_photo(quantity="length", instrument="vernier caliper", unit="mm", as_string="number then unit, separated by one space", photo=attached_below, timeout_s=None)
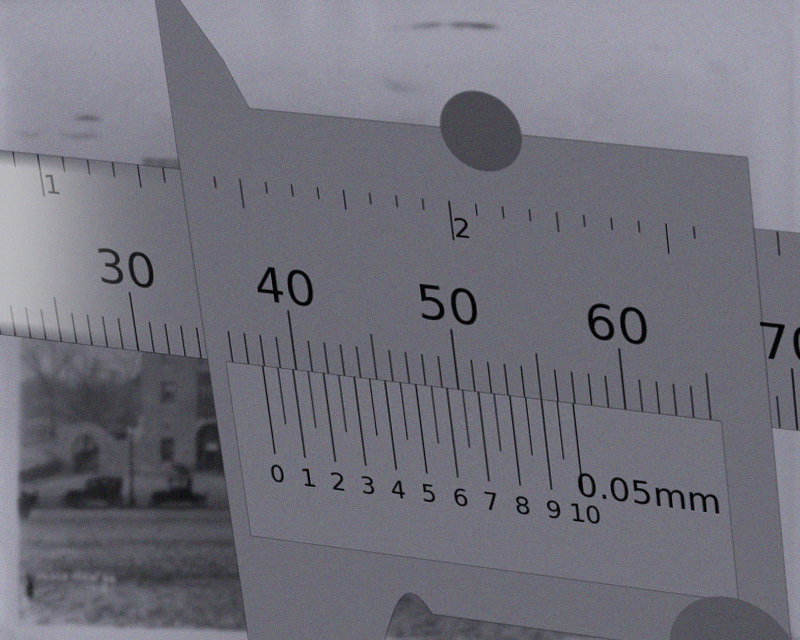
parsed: 37.9 mm
